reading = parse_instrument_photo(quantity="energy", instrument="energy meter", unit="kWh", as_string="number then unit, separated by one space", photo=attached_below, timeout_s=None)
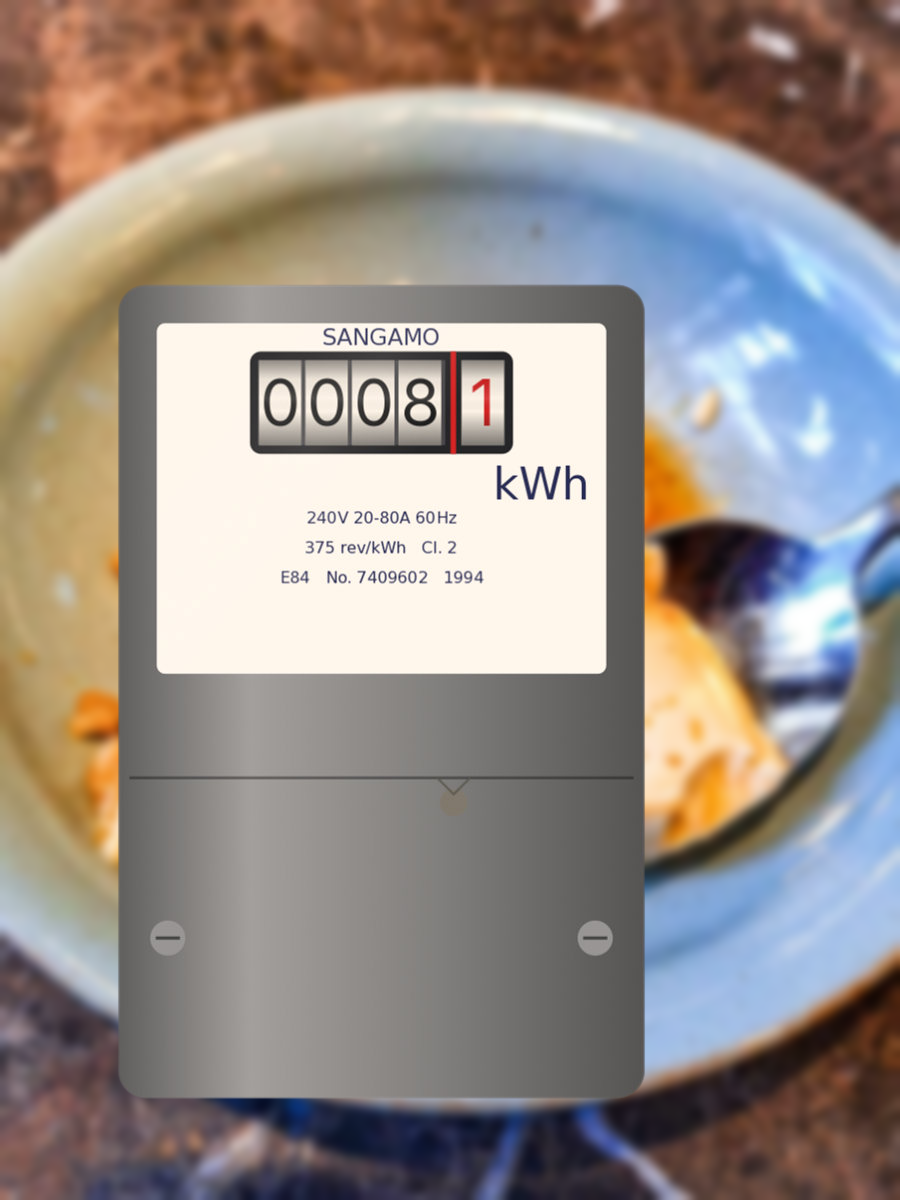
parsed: 8.1 kWh
